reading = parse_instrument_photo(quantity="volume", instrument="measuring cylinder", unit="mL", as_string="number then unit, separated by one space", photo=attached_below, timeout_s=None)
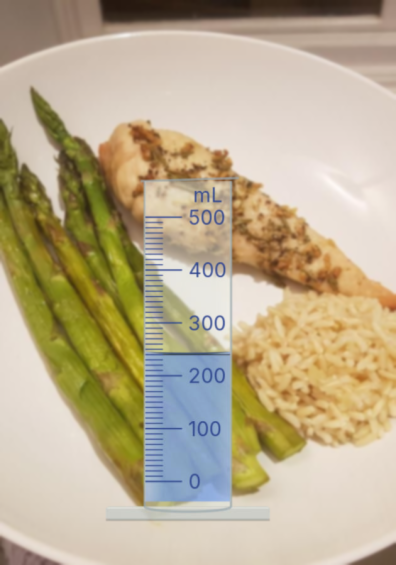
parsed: 240 mL
